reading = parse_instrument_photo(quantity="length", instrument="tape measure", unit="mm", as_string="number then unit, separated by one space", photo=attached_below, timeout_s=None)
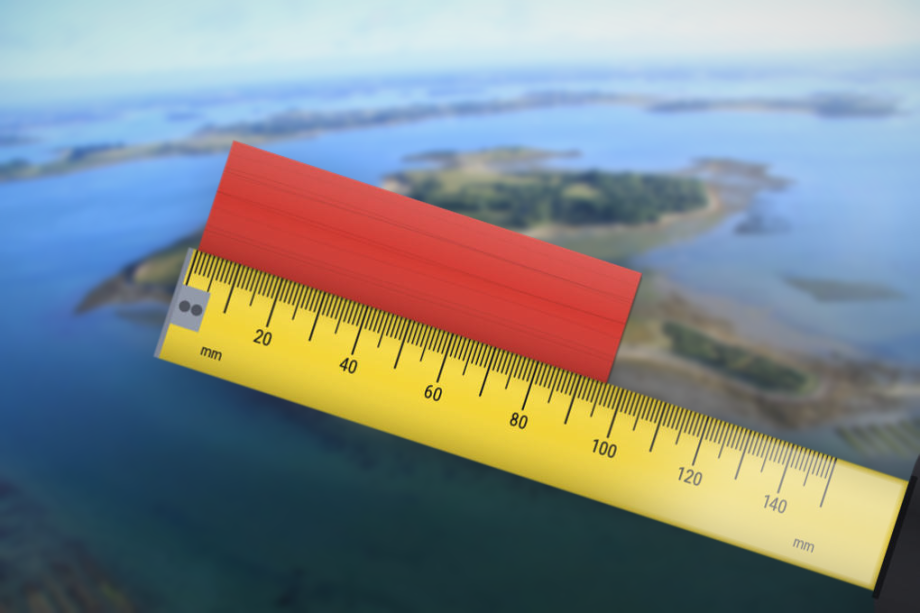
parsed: 96 mm
